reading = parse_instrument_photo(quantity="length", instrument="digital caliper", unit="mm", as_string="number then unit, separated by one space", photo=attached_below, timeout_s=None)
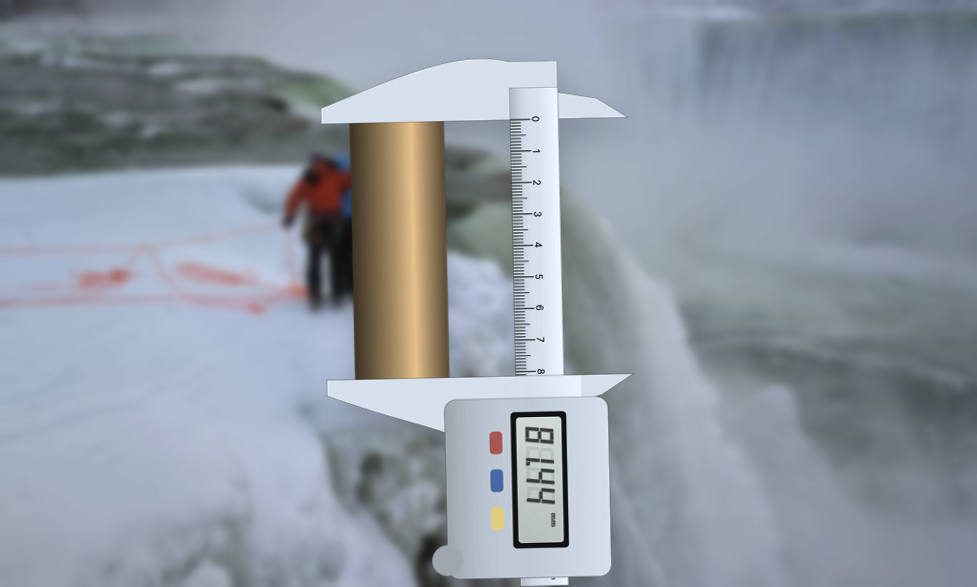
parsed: 81.44 mm
